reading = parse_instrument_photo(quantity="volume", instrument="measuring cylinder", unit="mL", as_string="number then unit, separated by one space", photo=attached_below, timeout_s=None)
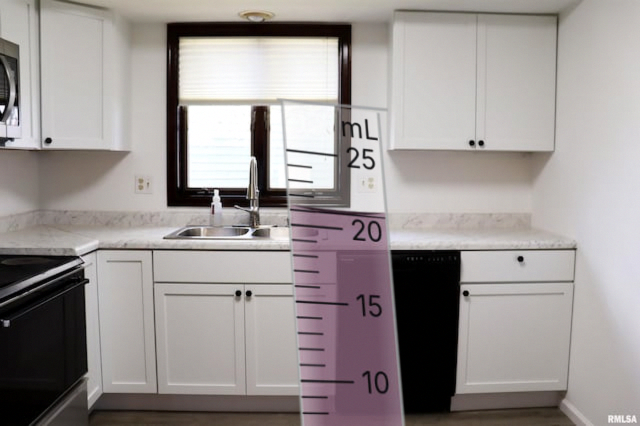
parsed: 21 mL
